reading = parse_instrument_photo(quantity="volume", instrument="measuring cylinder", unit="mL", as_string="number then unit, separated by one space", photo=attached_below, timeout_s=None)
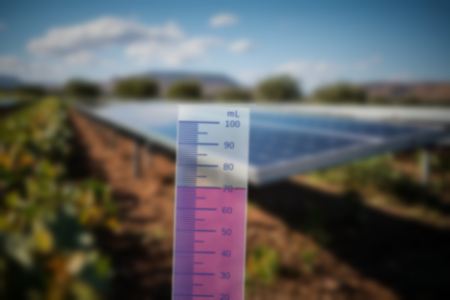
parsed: 70 mL
